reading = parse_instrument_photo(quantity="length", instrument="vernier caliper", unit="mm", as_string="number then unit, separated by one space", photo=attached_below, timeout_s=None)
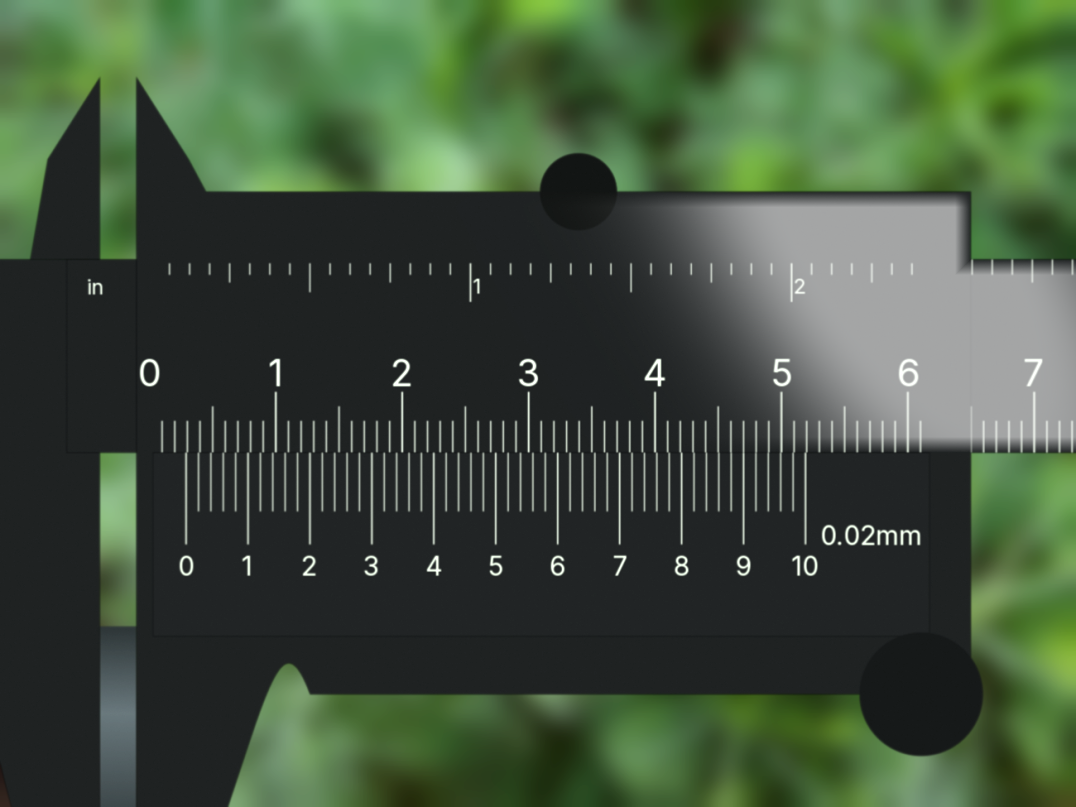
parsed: 2.9 mm
